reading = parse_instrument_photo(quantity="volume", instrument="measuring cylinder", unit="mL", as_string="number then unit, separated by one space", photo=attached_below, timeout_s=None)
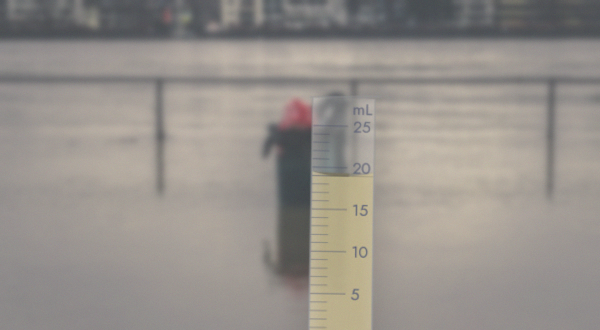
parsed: 19 mL
